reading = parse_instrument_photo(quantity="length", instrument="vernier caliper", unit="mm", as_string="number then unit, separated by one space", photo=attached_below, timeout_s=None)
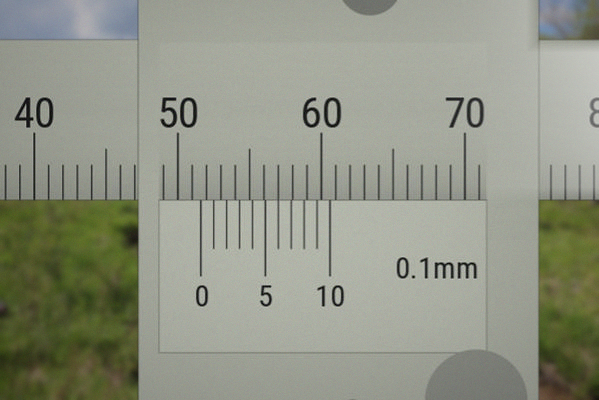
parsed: 51.6 mm
